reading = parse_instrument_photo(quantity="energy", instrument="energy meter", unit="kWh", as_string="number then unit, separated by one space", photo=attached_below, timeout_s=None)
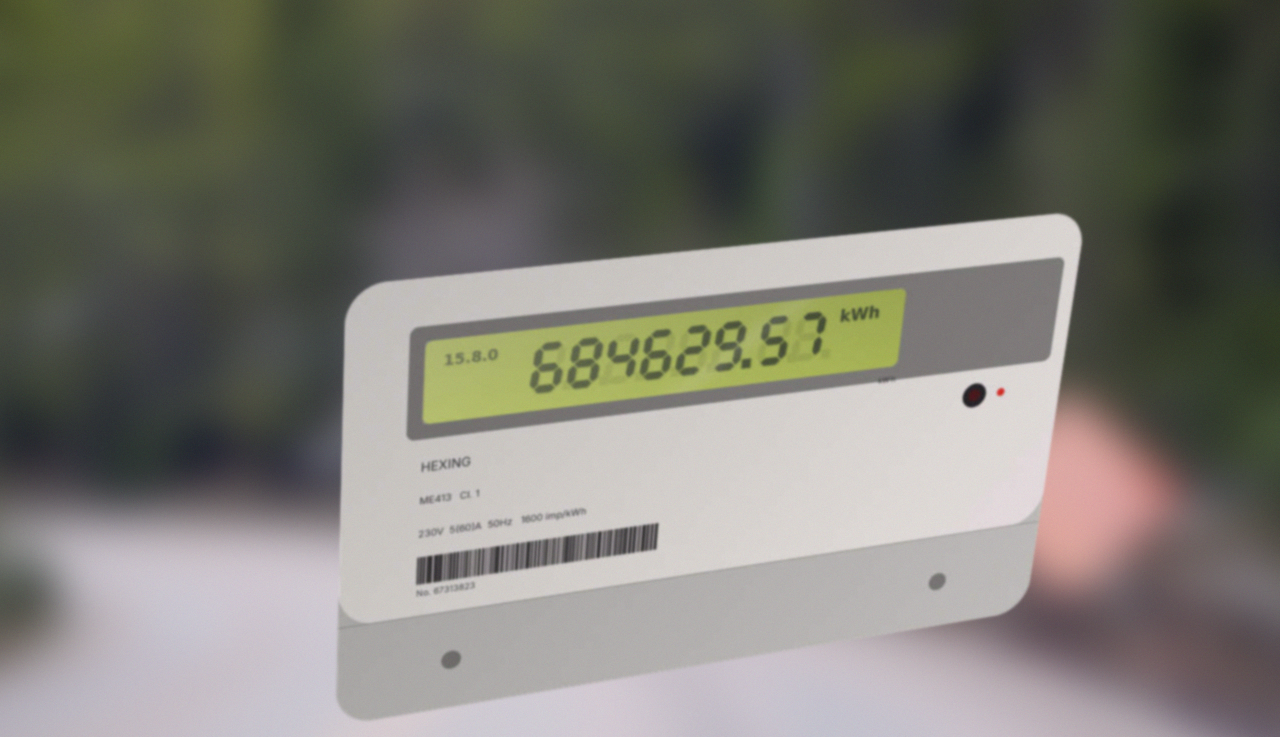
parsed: 684629.57 kWh
